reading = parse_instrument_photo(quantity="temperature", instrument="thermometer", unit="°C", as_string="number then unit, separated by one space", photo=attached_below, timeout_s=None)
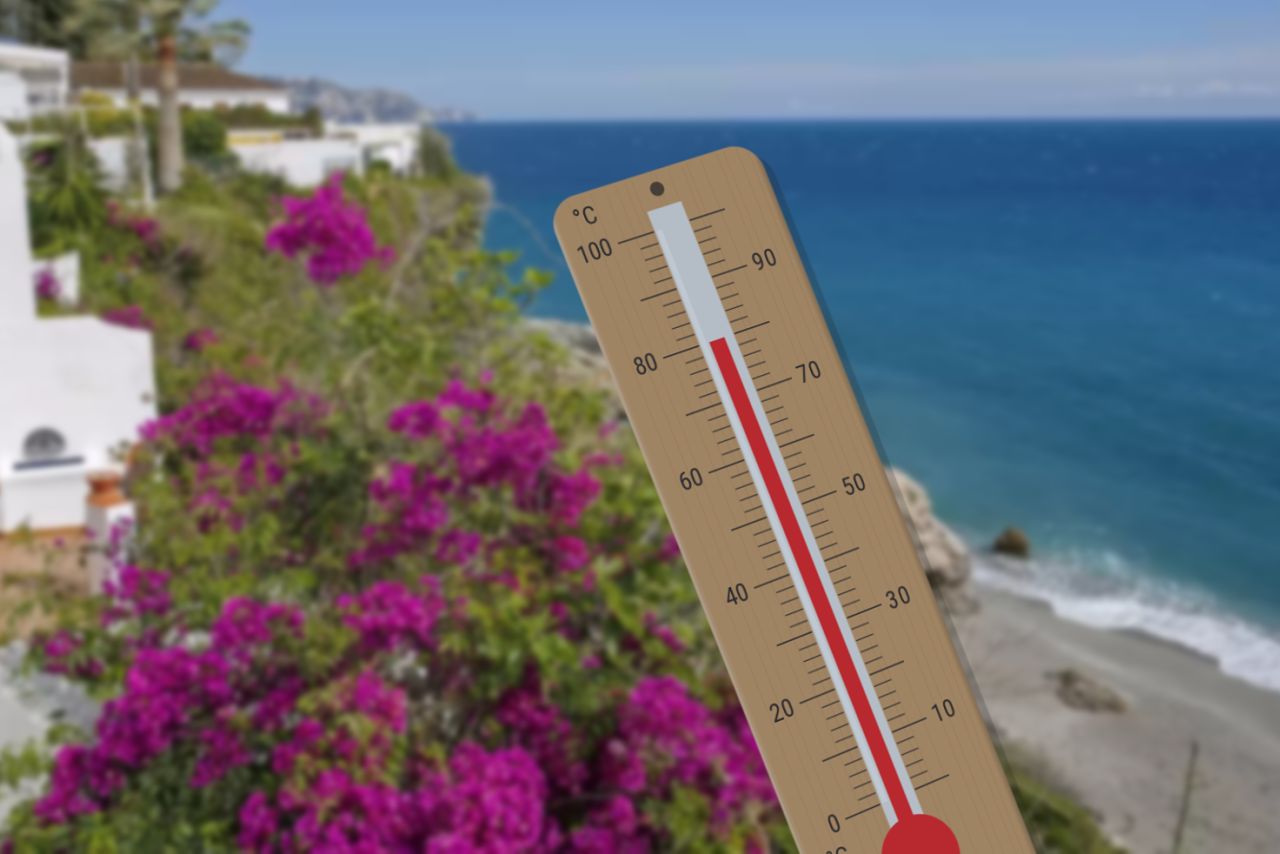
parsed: 80 °C
